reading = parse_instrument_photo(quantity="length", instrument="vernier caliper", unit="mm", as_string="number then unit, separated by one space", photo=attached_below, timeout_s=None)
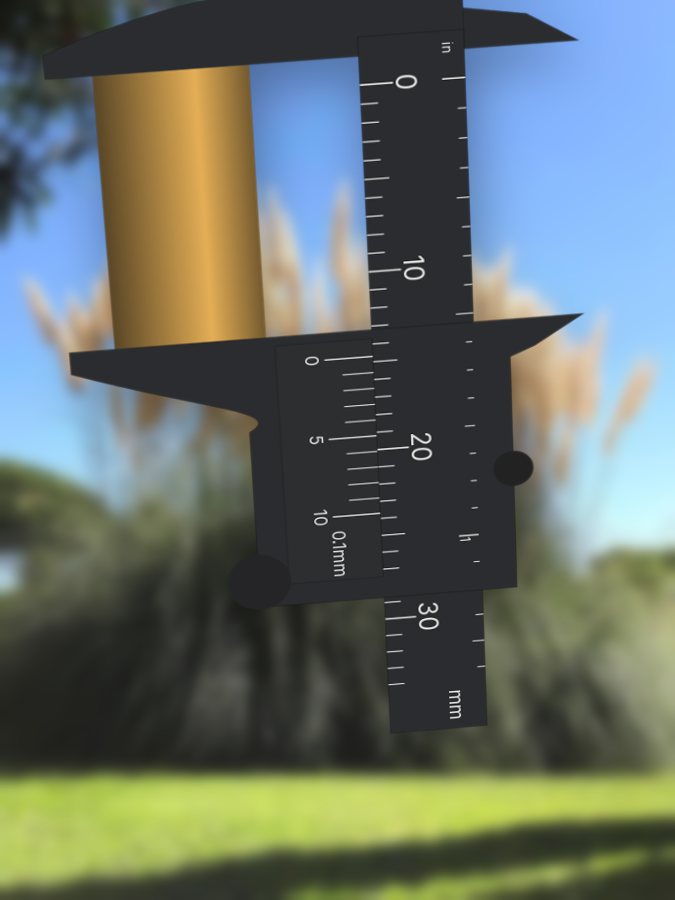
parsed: 14.7 mm
